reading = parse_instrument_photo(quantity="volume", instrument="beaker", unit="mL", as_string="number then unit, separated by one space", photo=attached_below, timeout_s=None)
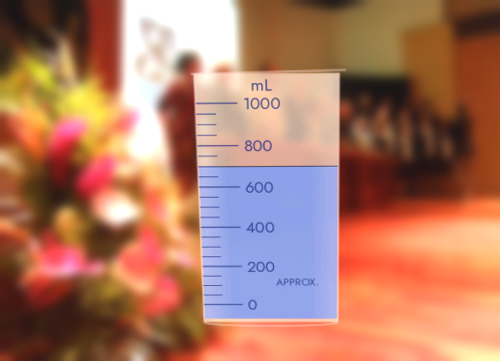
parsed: 700 mL
